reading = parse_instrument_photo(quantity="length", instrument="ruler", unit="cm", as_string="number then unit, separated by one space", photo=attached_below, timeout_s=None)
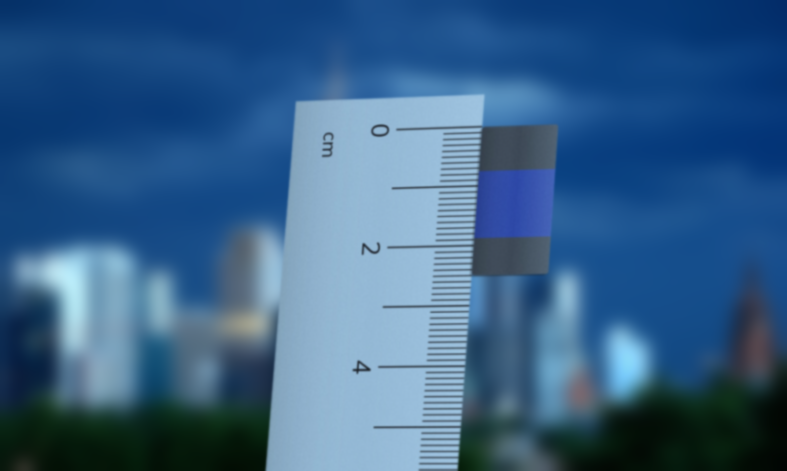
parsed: 2.5 cm
